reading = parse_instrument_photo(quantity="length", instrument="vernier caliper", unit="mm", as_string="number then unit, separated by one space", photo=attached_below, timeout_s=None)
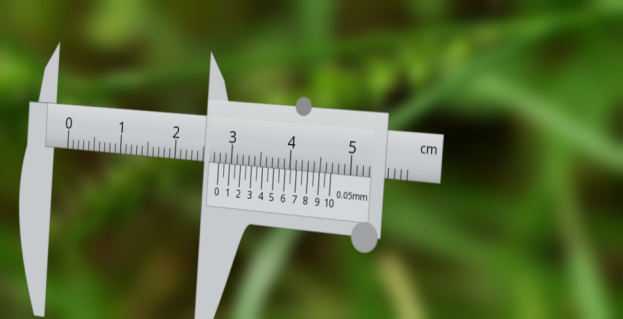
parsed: 27.8 mm
